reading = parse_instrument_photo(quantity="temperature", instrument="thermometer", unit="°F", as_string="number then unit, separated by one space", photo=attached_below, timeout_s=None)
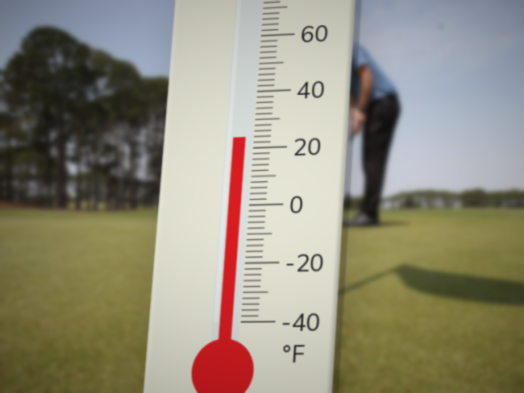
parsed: 24 °F
